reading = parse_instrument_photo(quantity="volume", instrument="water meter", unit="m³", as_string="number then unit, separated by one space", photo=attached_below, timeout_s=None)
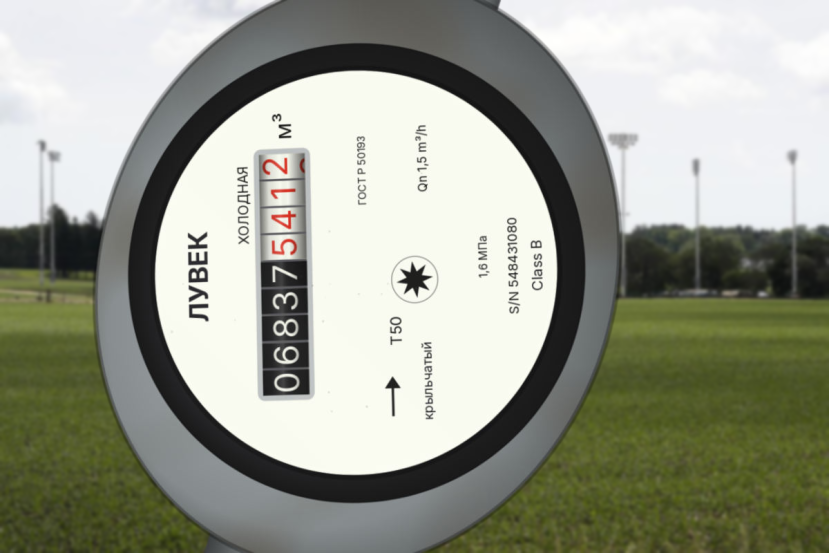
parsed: 6837.5412 m³
